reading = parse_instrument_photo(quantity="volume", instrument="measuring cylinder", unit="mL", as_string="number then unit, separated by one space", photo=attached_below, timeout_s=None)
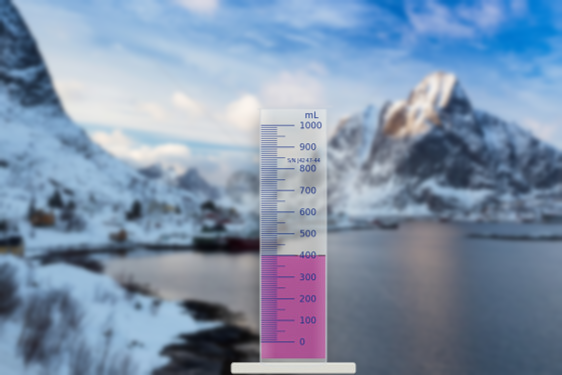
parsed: 400 mL
